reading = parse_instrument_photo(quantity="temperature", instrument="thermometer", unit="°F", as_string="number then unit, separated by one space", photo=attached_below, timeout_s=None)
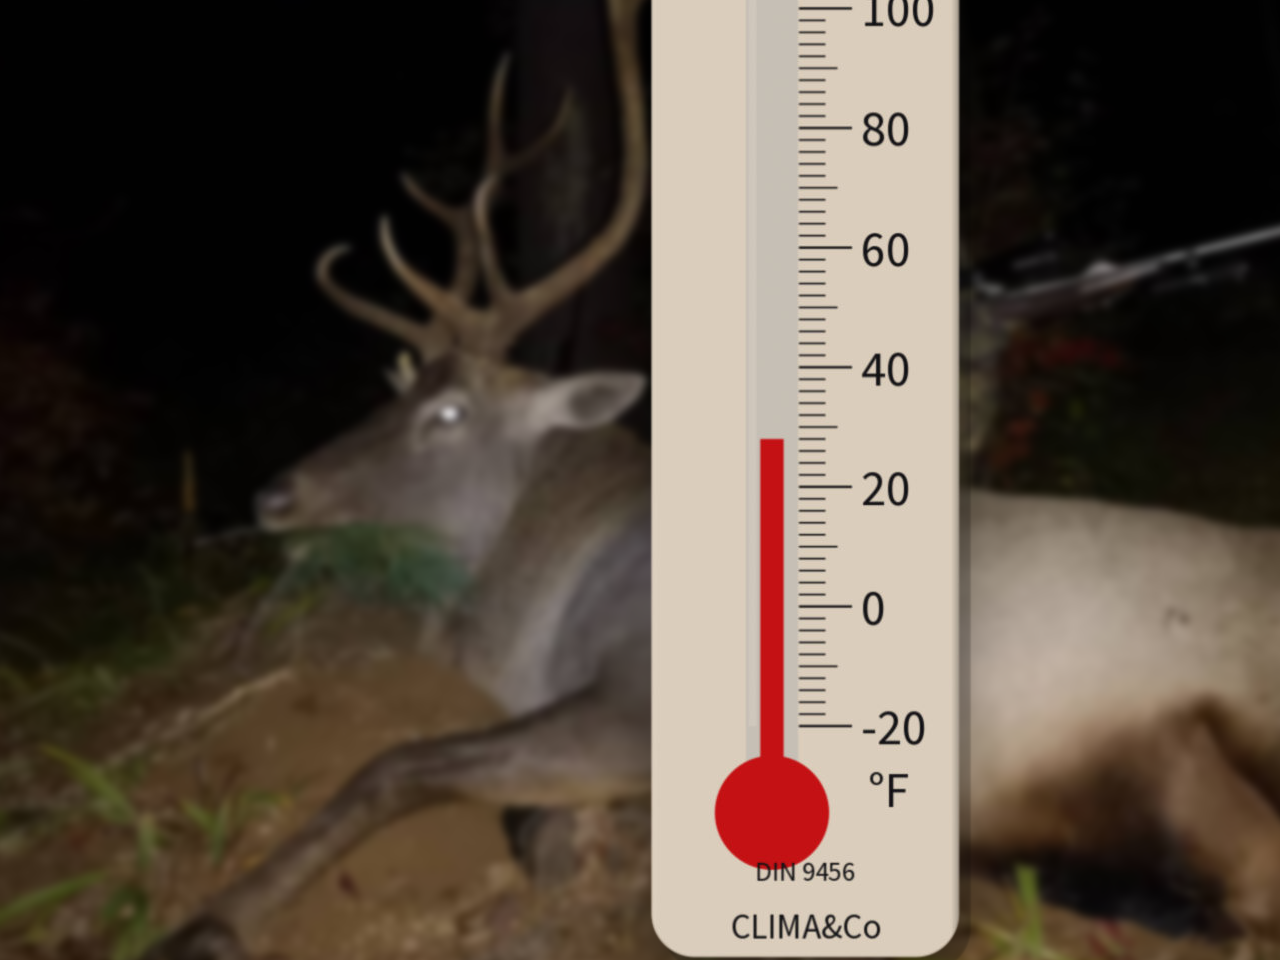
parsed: 28 °F
